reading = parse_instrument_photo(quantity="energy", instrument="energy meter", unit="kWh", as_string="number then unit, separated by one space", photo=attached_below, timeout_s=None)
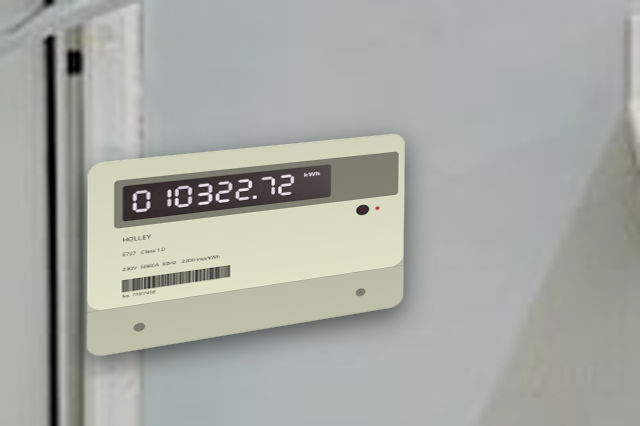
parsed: 10322.72 kWh
